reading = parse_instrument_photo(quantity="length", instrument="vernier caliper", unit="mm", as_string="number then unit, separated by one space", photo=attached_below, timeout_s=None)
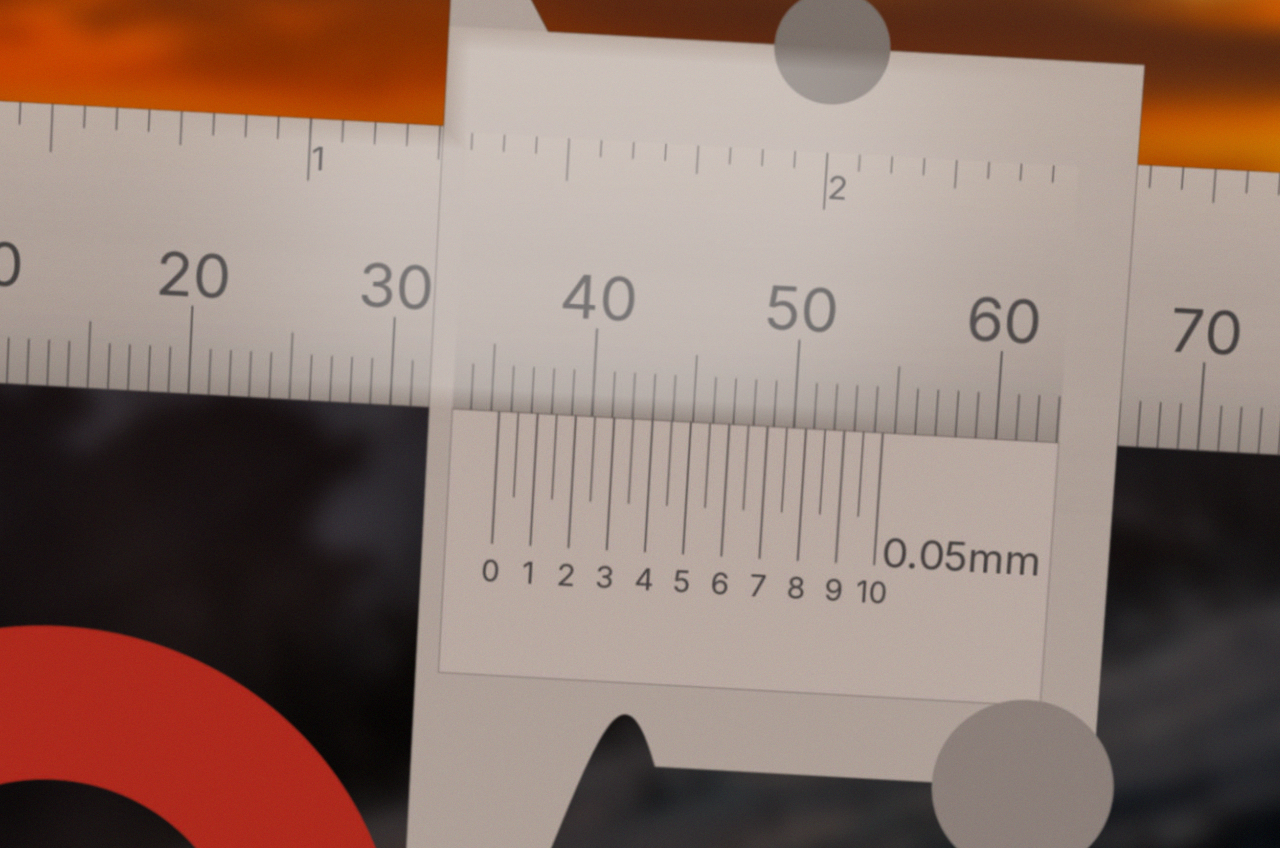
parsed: 35.4 mm
